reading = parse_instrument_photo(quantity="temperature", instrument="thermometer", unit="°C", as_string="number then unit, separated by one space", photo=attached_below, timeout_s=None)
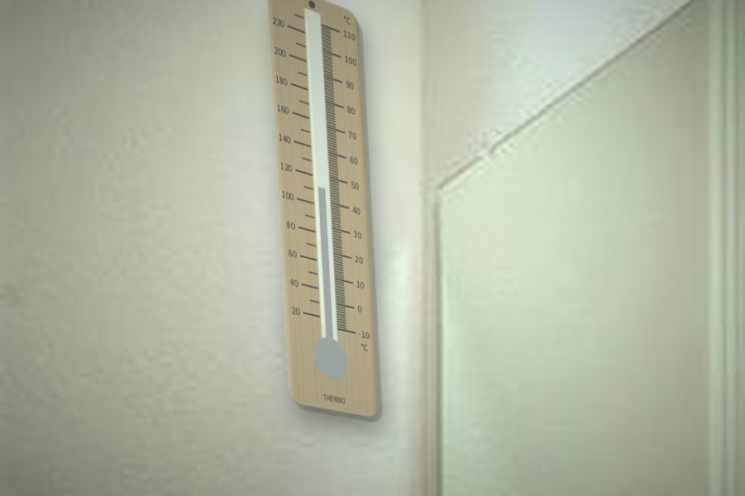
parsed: 45 °C
